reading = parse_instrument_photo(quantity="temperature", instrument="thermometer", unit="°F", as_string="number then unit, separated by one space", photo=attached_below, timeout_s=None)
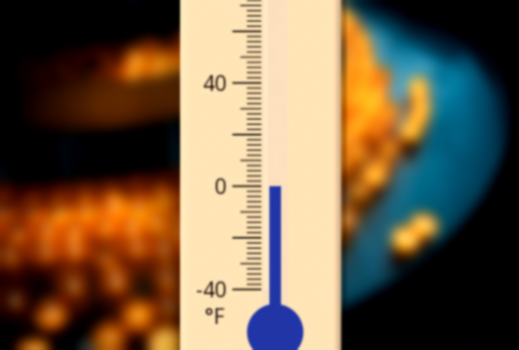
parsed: 0 °F
